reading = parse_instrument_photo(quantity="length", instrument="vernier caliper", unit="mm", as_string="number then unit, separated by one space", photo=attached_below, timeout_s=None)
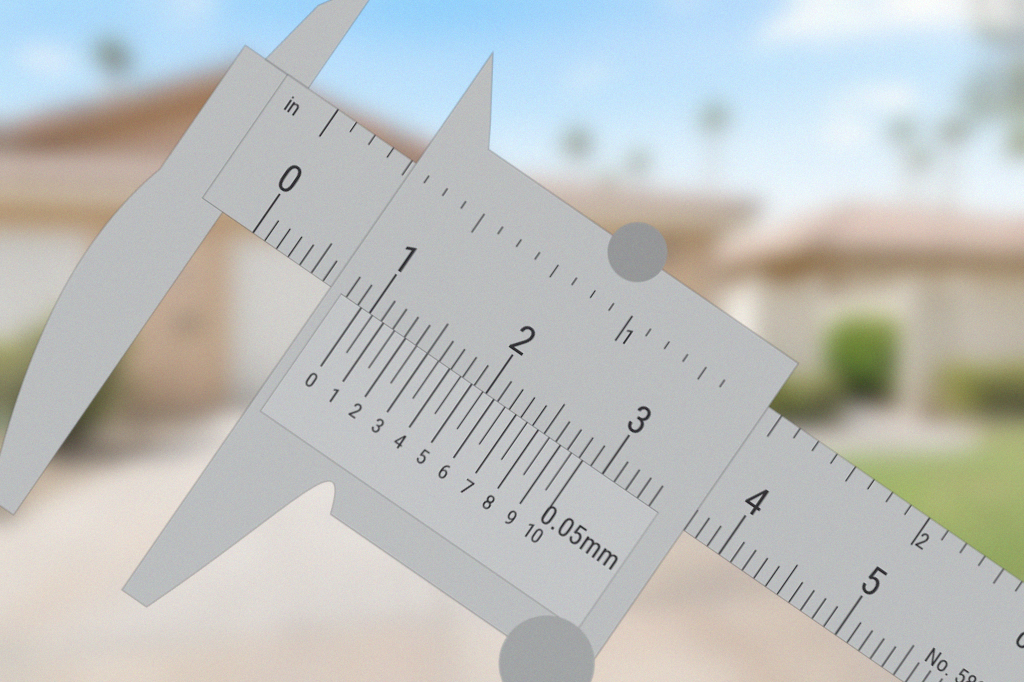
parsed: 9.3 mm
